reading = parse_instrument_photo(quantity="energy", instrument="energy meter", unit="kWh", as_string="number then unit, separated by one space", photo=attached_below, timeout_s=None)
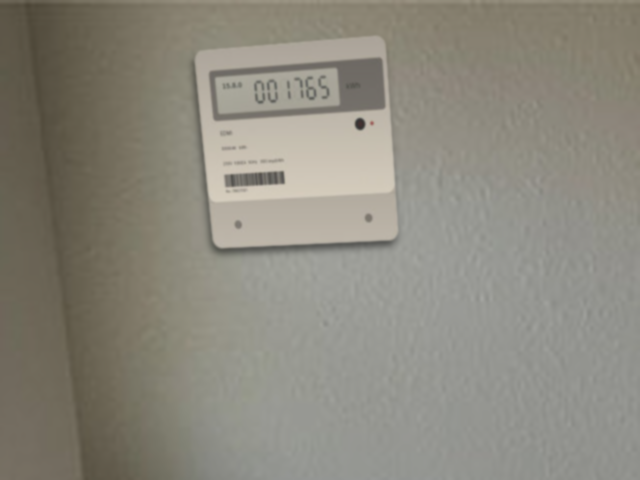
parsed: 1765 kWh
